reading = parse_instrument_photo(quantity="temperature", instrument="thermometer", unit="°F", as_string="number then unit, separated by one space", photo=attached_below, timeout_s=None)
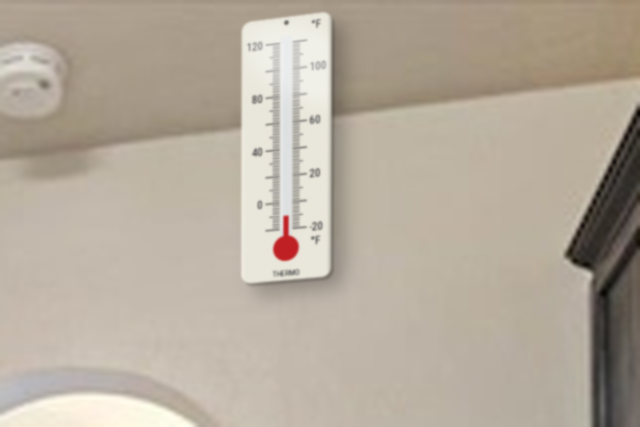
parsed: -10 °F
